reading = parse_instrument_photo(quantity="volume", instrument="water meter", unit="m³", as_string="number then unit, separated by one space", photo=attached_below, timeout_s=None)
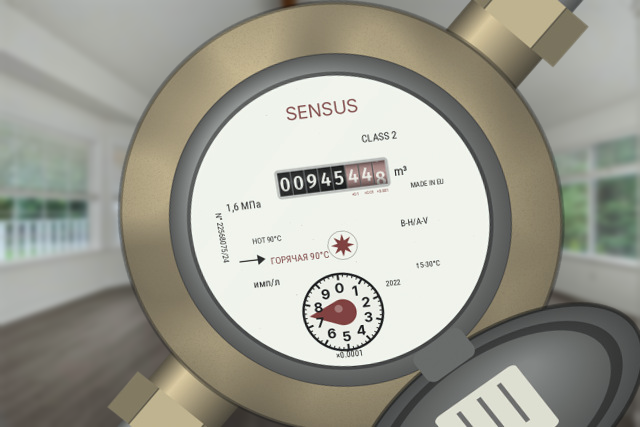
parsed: 945.4477 m³
